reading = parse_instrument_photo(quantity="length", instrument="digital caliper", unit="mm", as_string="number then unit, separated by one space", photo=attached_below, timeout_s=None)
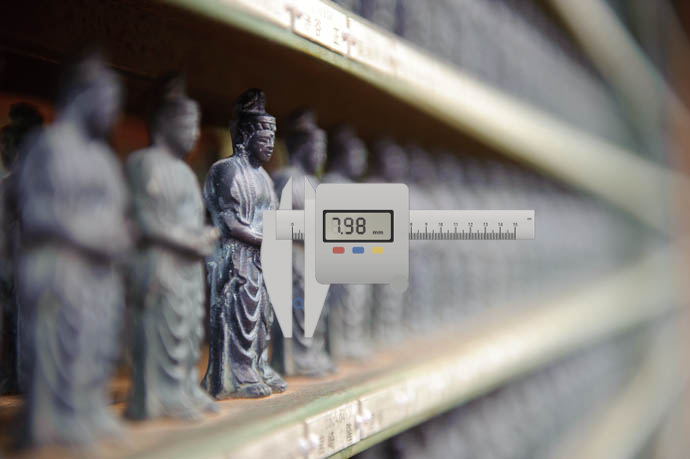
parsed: 7.98 mm
